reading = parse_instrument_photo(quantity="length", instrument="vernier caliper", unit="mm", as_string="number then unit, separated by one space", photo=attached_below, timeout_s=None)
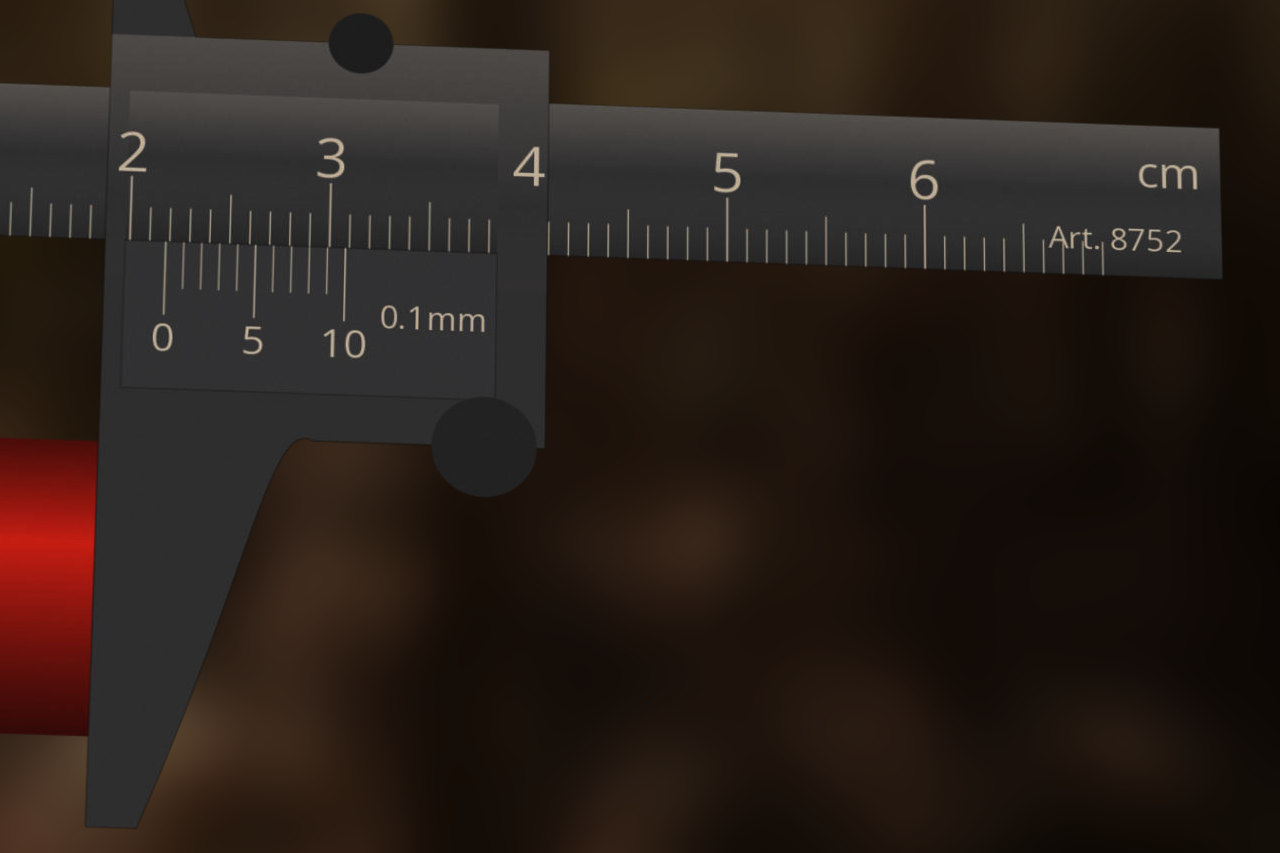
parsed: 21.8 mm
